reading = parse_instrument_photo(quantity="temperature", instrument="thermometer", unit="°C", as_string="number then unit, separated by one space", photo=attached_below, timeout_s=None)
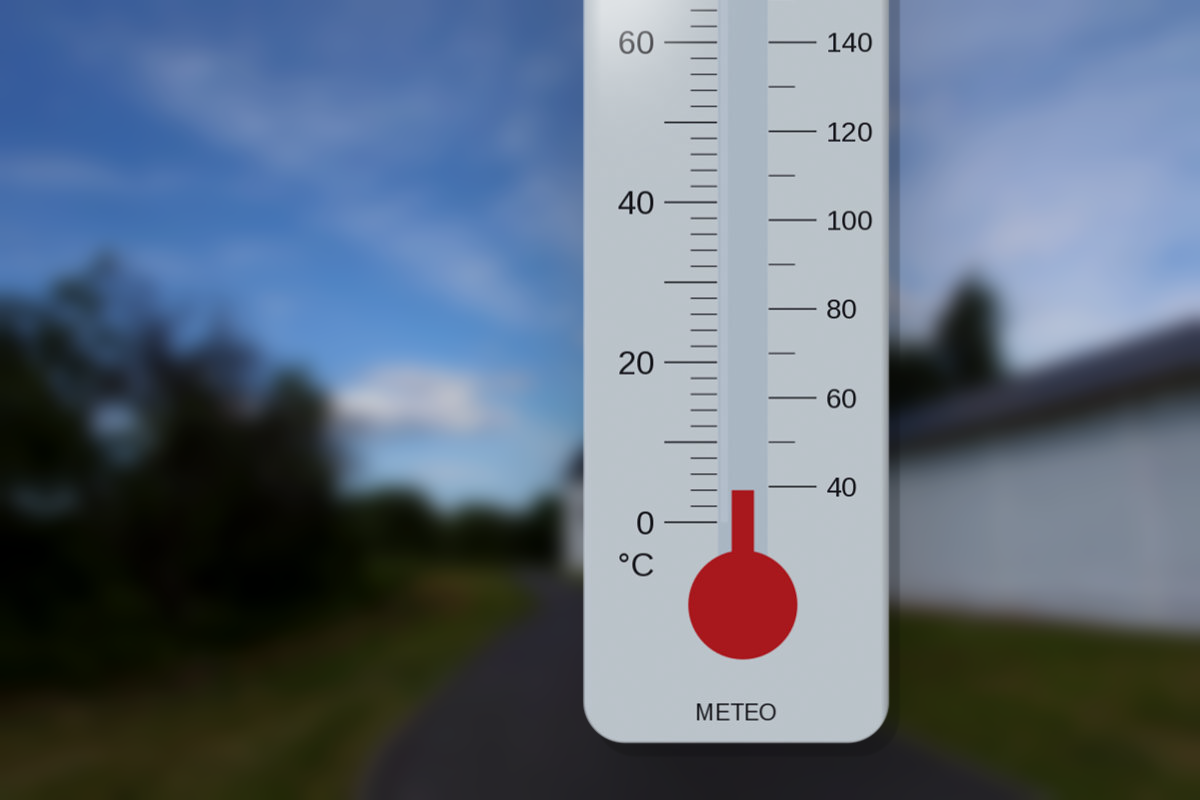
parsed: 4 °C
